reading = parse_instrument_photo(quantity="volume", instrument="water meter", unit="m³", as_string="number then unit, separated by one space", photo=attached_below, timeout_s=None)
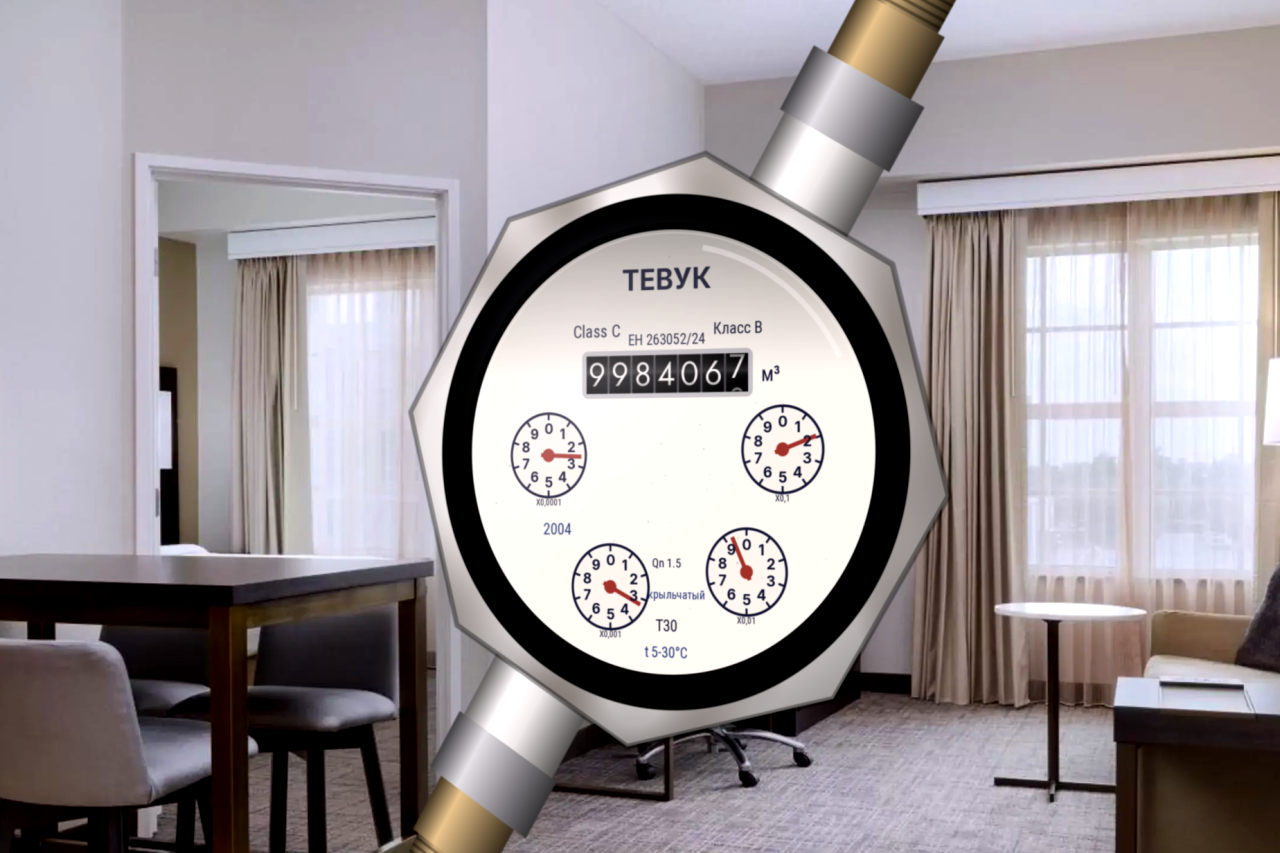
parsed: 9984067.1932 m³
